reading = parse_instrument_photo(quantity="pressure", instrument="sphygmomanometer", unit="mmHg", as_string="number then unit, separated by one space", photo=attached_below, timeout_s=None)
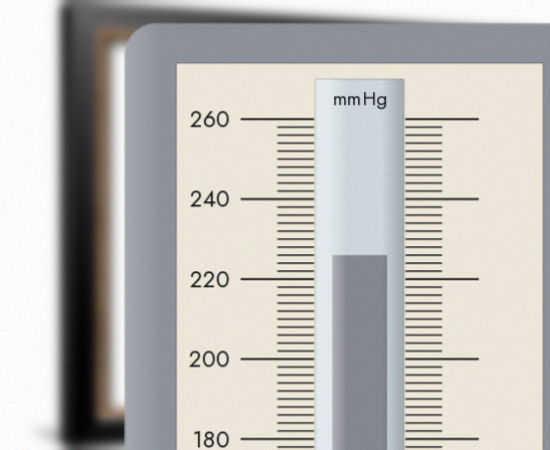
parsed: 226 mmHg
